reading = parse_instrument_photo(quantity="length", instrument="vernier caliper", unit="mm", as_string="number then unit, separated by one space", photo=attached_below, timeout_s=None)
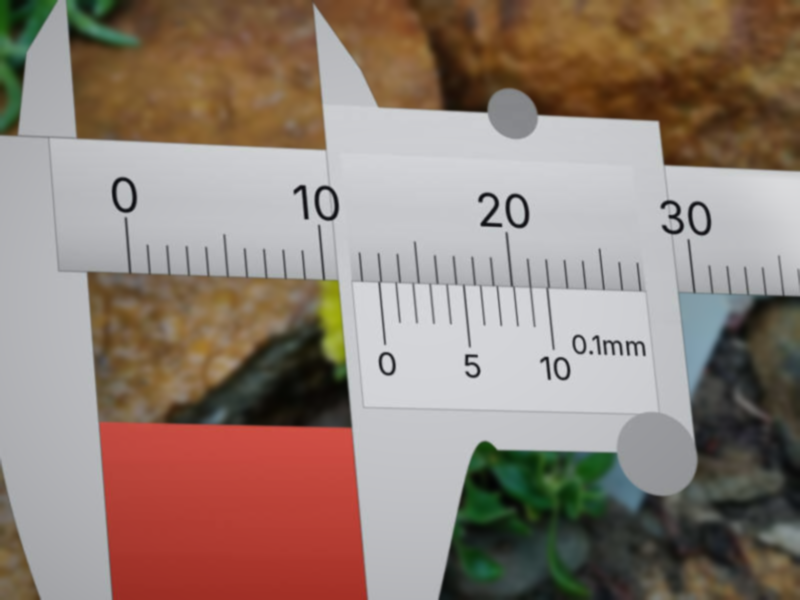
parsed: 12.9 mm
